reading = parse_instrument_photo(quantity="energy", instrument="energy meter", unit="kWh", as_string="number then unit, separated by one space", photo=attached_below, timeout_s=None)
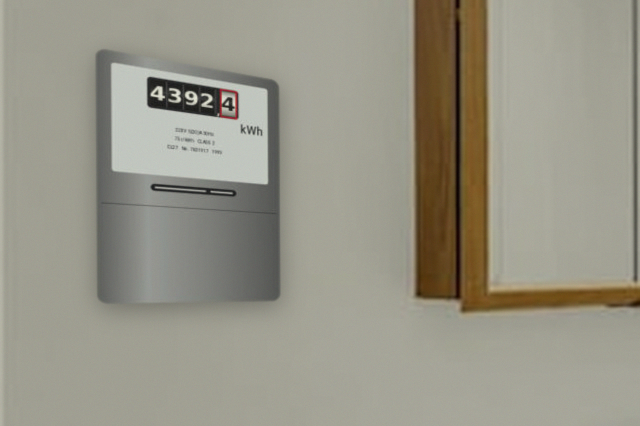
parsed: 4392.4 kWh
